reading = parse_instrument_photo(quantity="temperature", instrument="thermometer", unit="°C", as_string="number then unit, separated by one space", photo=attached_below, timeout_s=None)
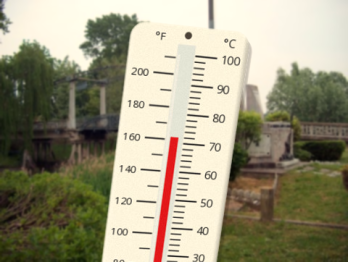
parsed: 72 °C
